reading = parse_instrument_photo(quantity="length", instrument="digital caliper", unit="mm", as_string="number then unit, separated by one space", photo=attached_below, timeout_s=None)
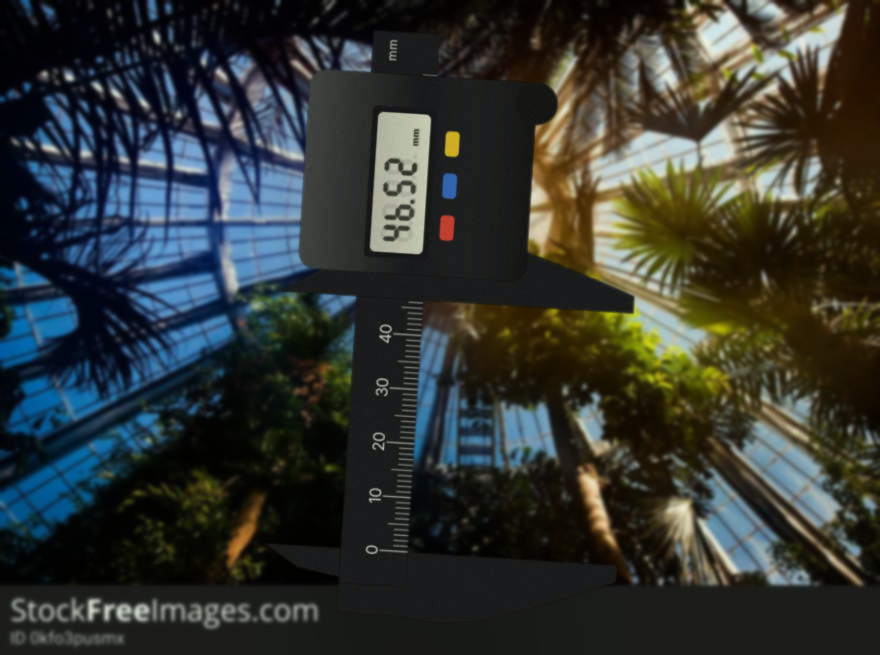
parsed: 46.52 mm
